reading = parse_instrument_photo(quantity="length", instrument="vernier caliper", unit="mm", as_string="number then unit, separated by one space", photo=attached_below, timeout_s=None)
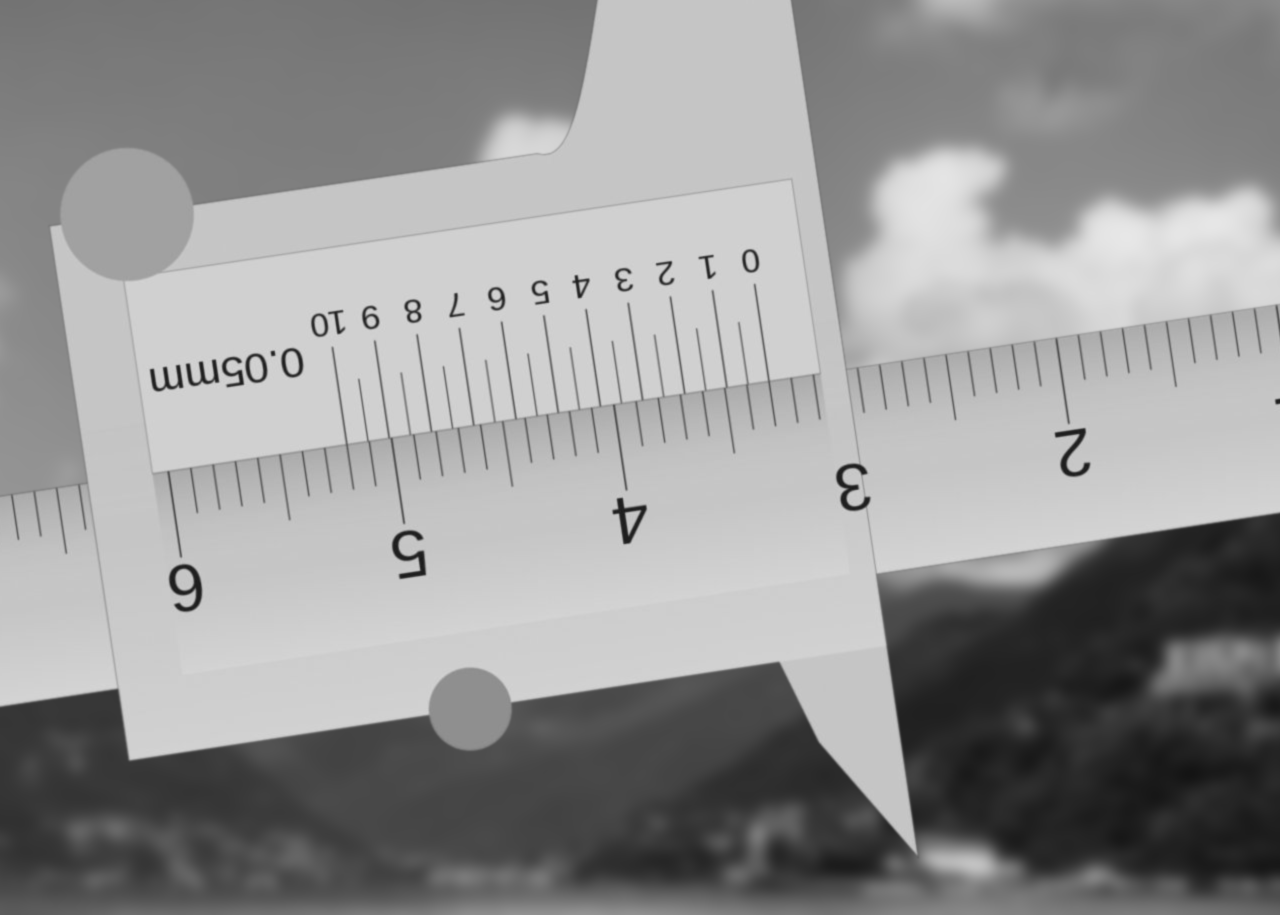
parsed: 33.0 mm
